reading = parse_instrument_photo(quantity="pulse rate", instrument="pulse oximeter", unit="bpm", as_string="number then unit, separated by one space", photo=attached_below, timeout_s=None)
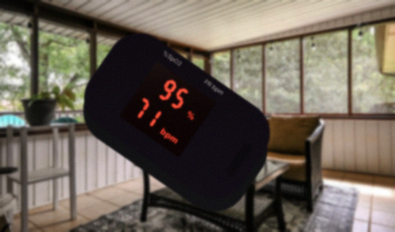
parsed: 71 bpm
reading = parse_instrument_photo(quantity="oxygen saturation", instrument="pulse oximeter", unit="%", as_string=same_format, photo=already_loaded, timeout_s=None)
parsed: 95 %
